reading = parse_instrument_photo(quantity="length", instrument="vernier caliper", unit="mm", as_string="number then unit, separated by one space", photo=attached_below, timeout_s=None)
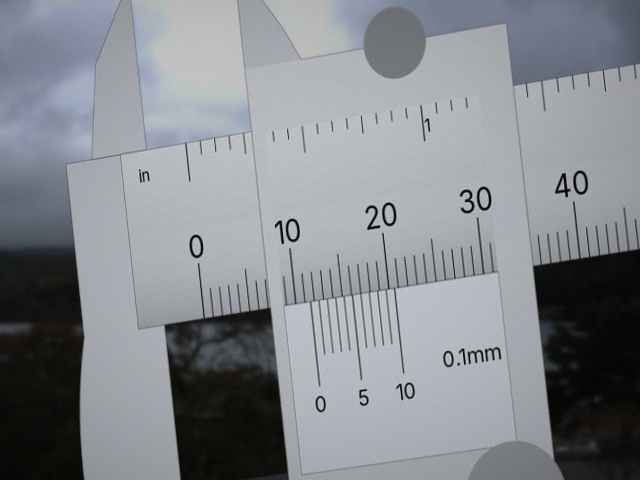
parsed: 11.6 mm
